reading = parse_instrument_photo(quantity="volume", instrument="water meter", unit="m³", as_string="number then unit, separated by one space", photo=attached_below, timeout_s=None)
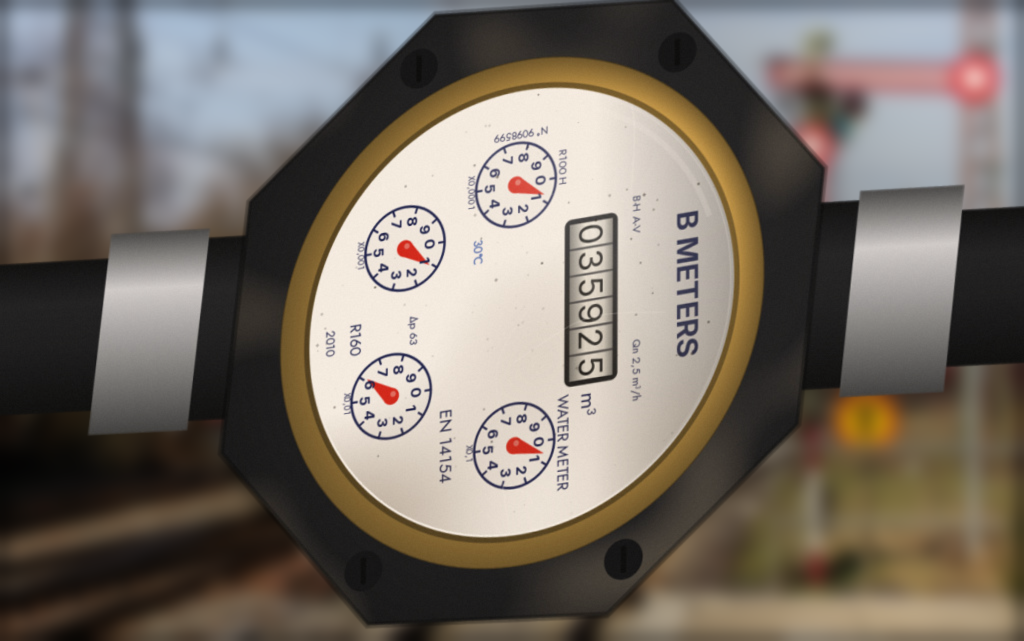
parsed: 35925.0610 m³
